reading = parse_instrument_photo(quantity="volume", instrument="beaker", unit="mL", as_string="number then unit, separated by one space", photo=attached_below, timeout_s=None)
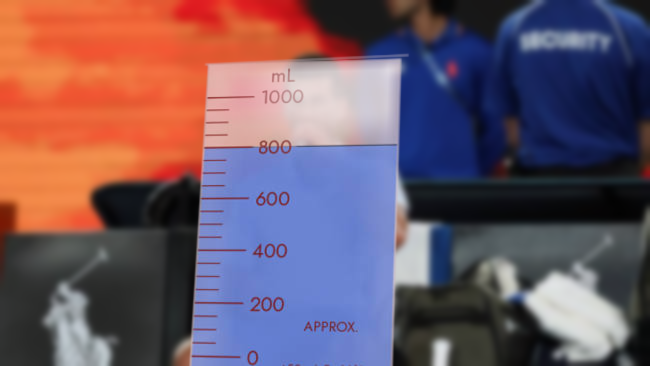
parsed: 800 mL
